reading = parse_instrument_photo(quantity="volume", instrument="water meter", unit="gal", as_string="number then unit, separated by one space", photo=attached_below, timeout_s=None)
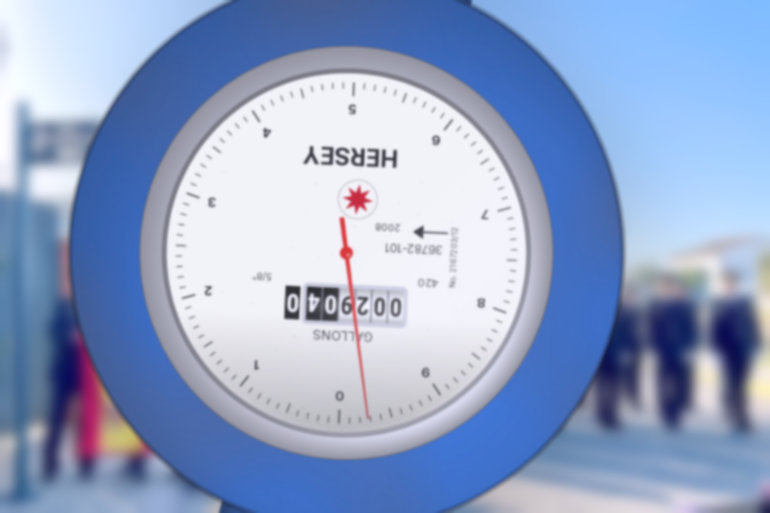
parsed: 29039.7 gal
